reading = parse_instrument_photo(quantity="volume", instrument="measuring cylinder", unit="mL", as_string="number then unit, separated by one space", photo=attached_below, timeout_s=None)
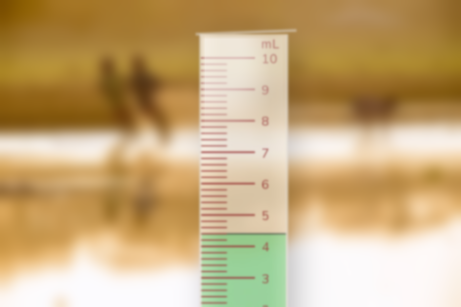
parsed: 4.4 mL
